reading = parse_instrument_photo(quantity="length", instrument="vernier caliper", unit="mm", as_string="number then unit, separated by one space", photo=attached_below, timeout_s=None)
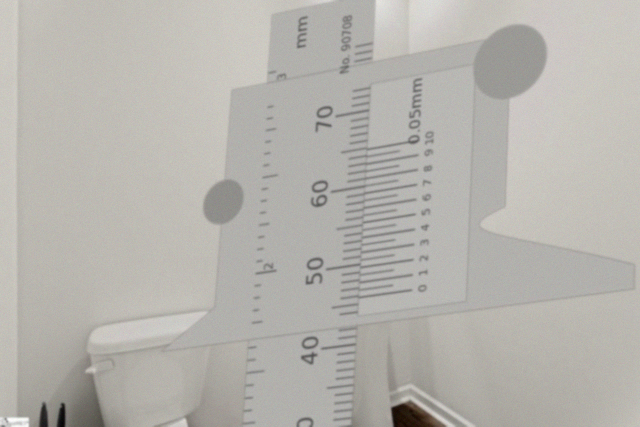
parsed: 45.8 mm
